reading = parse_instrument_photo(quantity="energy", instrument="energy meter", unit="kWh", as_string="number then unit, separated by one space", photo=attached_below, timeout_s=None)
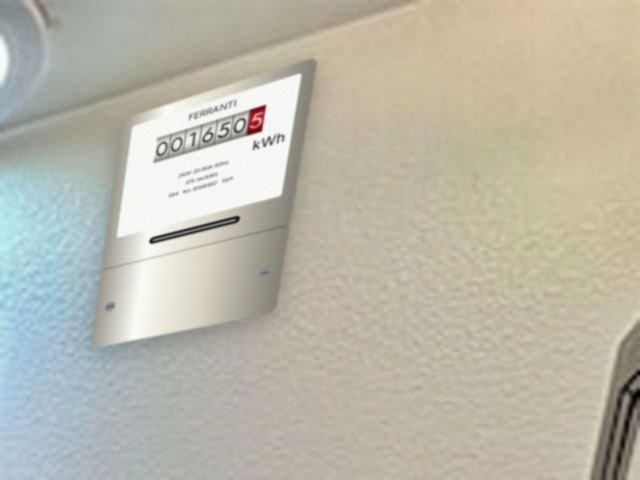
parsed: 1650.5 kWh
